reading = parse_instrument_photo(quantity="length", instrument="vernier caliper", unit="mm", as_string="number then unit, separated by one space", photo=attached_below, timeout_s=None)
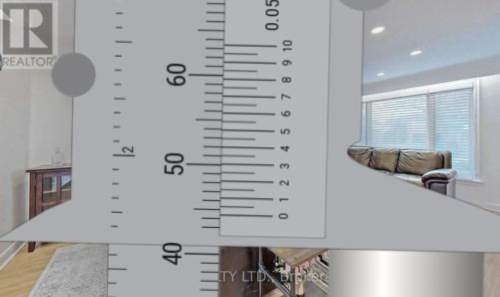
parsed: 44.4 mm
